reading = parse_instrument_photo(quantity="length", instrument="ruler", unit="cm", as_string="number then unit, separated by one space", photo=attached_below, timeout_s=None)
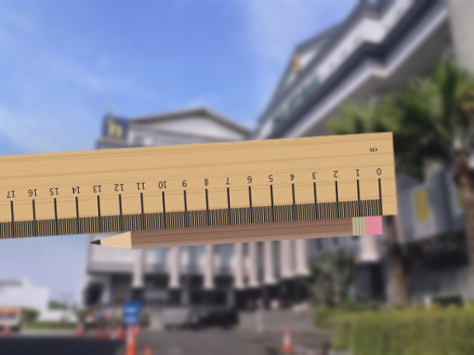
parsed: 13.5 cm
